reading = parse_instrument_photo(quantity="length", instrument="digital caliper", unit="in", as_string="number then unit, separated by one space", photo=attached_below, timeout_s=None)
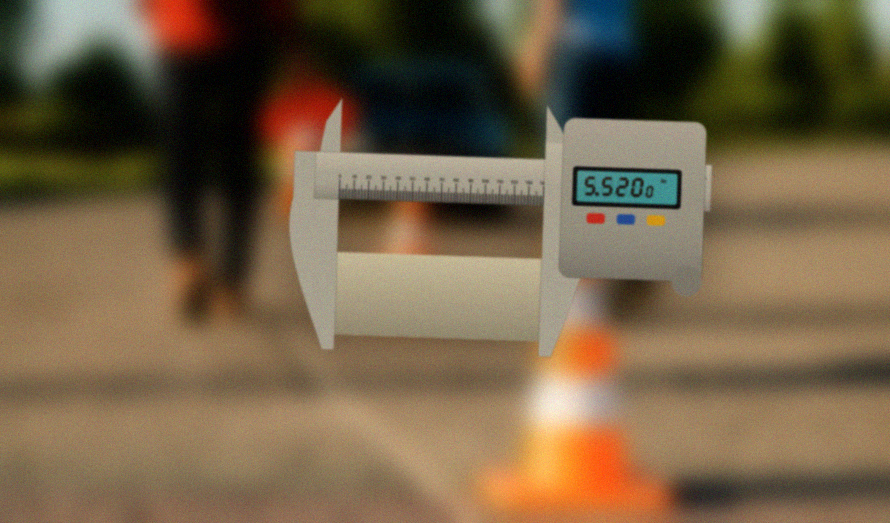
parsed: 5.5200 in
